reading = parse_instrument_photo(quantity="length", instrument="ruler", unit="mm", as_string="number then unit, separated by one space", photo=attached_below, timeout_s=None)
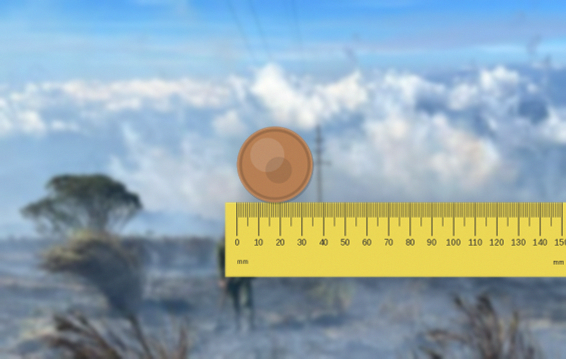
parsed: 35 mm
